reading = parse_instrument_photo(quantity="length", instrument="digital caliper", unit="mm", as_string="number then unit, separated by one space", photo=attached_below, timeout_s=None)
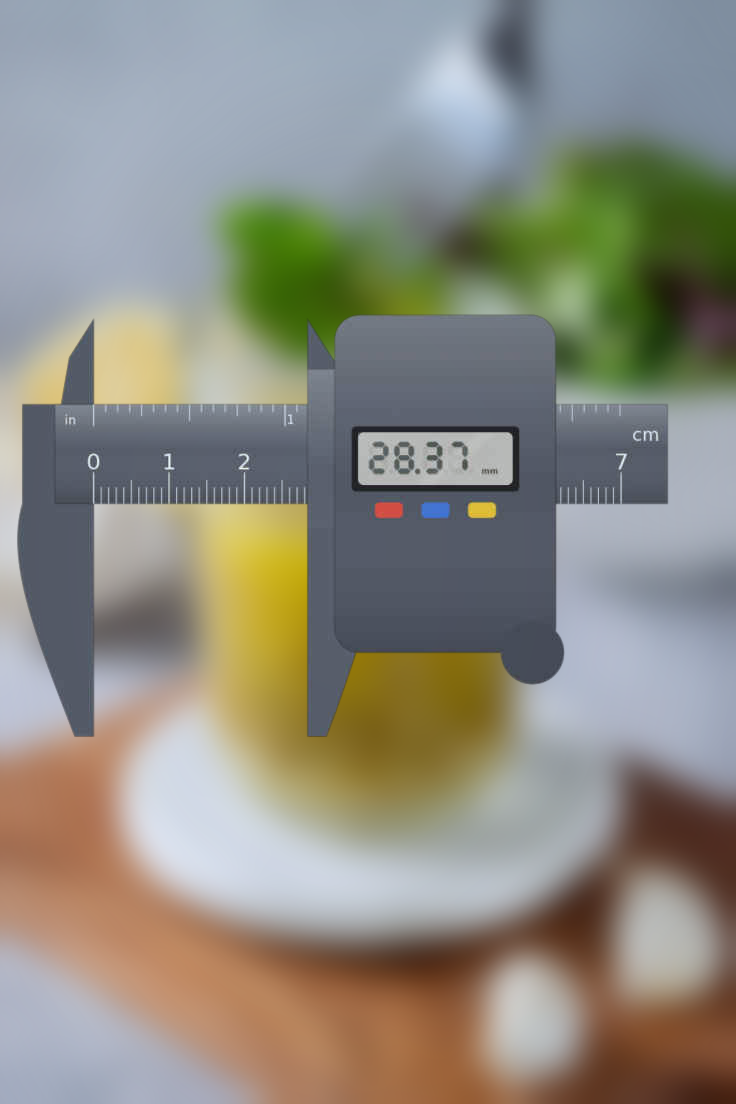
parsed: 28.37 mm
